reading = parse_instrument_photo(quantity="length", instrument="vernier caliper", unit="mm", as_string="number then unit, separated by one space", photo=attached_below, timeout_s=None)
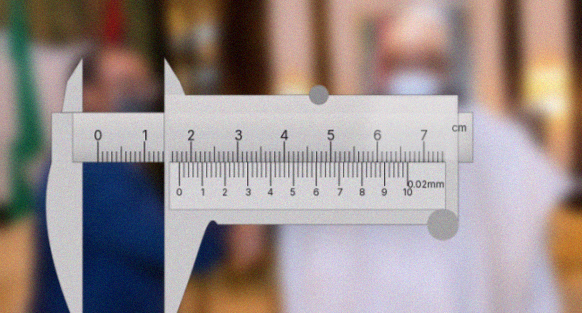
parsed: 17.5 mm
